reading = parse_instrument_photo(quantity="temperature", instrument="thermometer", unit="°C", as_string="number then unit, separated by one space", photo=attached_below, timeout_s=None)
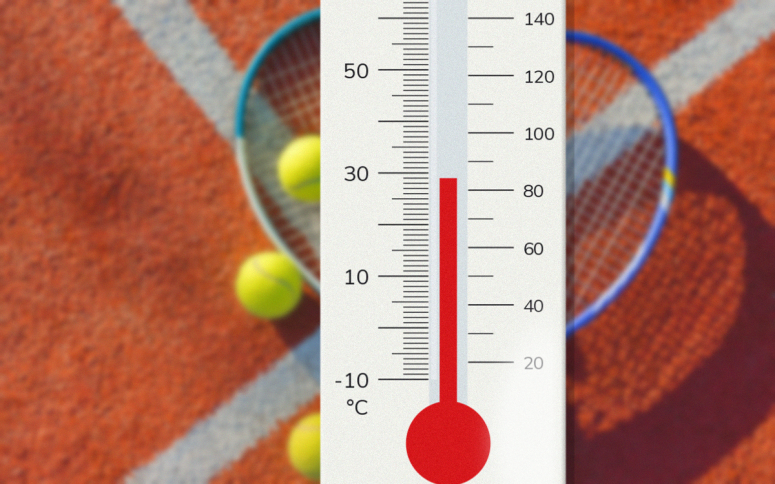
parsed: 29 °C
